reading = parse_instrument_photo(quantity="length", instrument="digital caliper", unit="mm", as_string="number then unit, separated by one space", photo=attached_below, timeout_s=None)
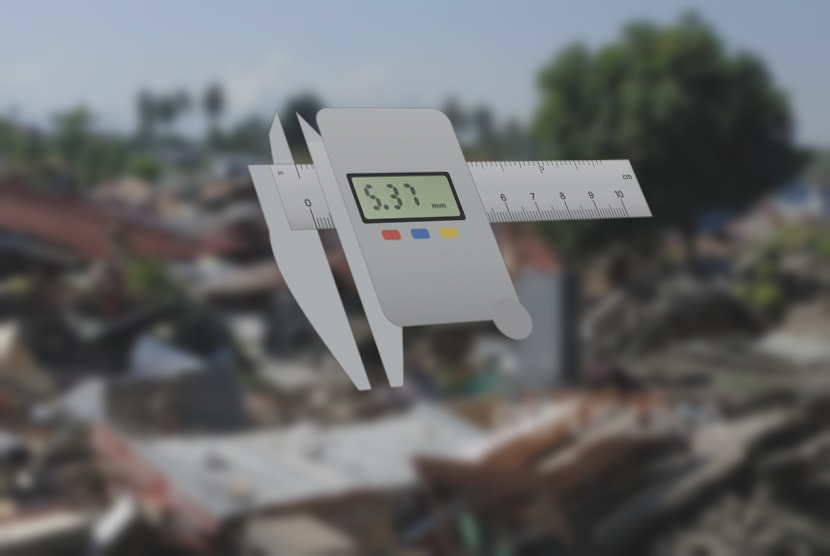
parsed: 5.37 mm
